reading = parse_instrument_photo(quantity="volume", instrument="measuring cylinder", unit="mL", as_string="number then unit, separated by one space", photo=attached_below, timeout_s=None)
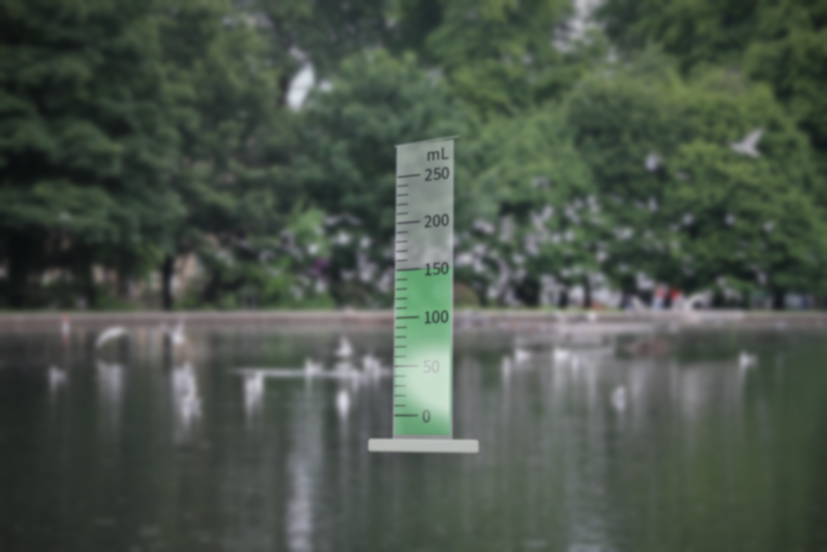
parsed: 150 mL
